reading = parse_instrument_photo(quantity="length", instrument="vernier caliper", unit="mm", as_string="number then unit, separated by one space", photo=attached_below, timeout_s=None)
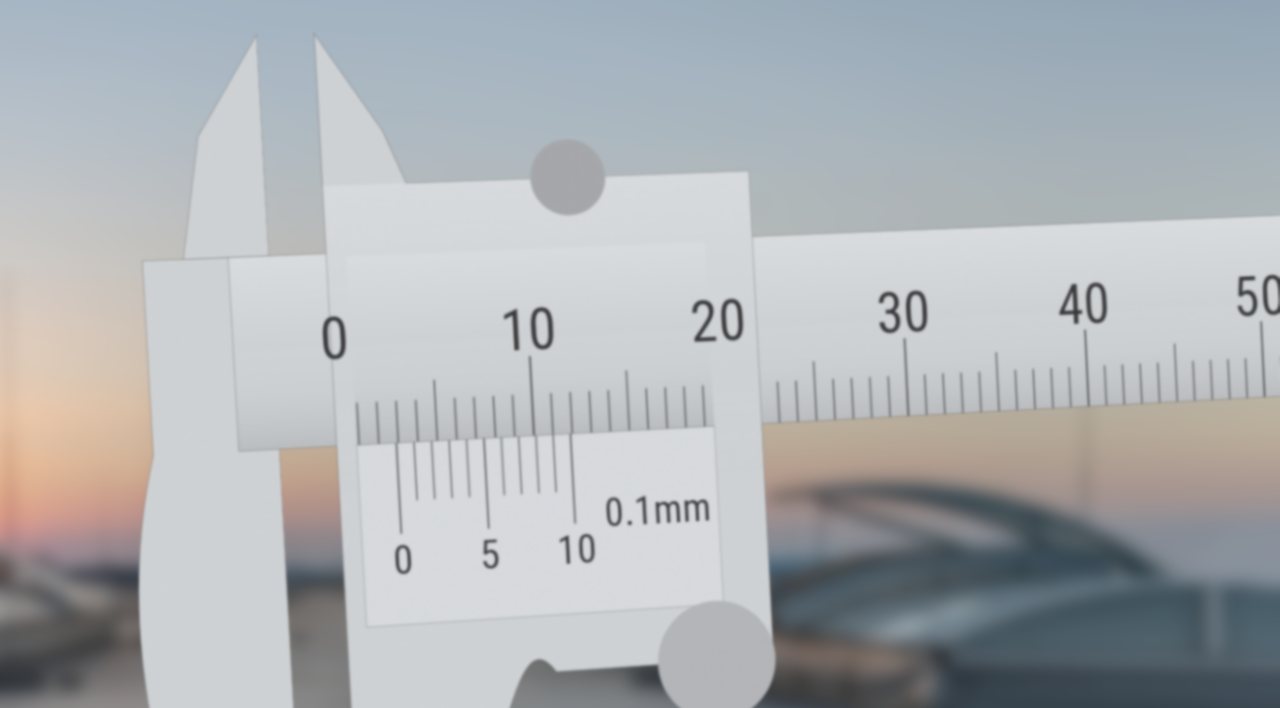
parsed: 2.9 mm
